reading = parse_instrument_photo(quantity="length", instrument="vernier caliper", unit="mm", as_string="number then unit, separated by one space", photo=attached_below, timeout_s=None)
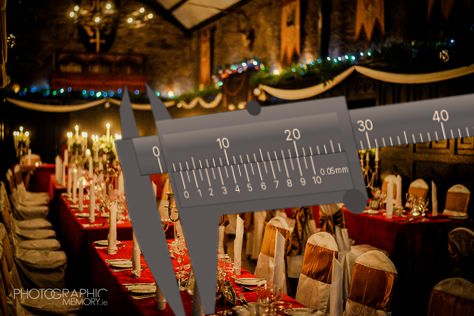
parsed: 2.8 mm
